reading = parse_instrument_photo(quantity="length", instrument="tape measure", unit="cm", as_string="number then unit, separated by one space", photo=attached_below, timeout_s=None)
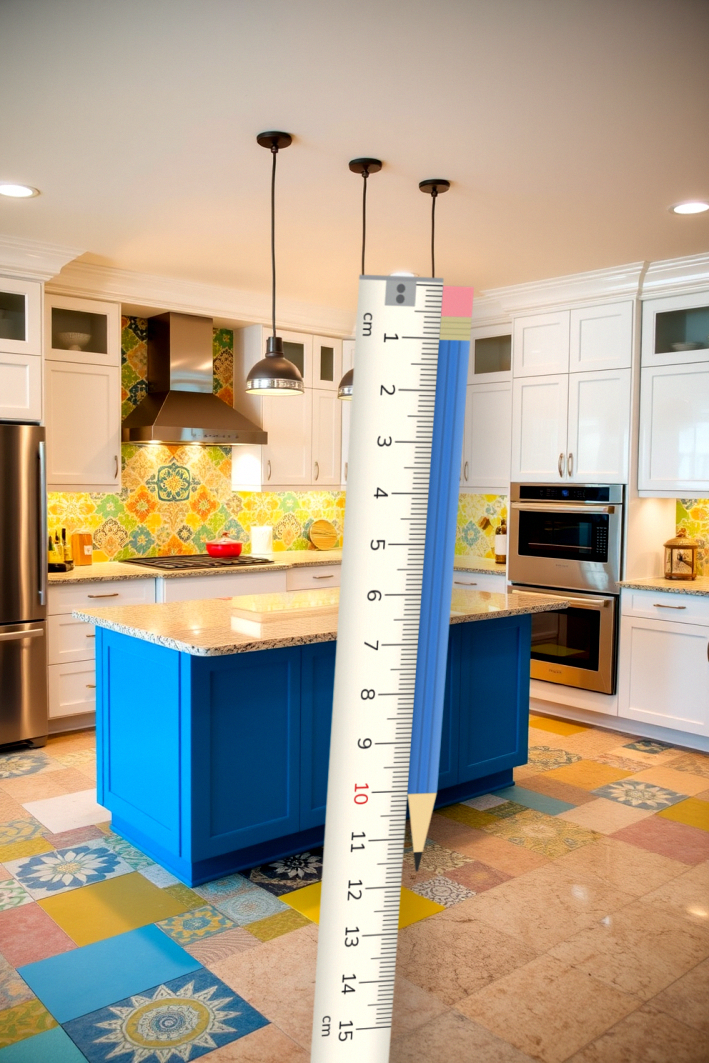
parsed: 11.7 cm
